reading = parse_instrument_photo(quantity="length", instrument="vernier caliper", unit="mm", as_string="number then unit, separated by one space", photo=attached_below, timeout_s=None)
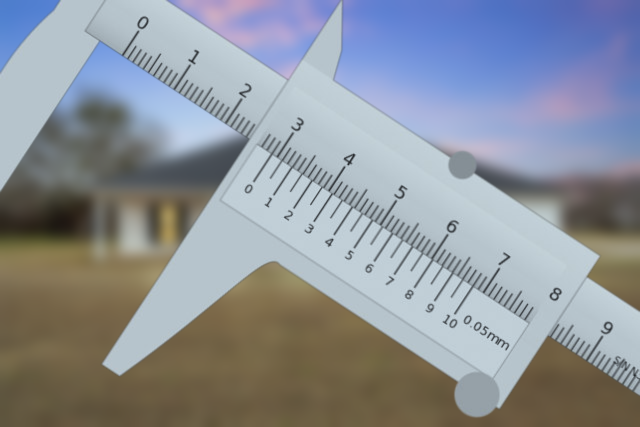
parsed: 29.0 mm
